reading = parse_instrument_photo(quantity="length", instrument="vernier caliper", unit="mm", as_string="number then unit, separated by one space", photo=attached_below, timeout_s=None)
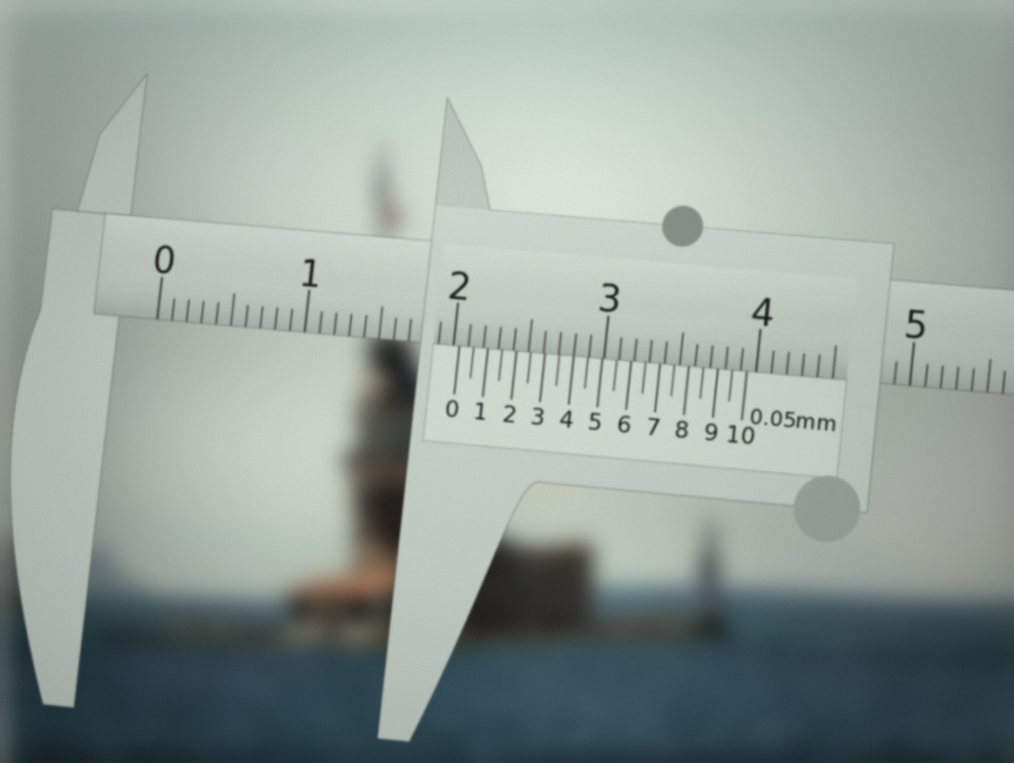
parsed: 20.4 mm
